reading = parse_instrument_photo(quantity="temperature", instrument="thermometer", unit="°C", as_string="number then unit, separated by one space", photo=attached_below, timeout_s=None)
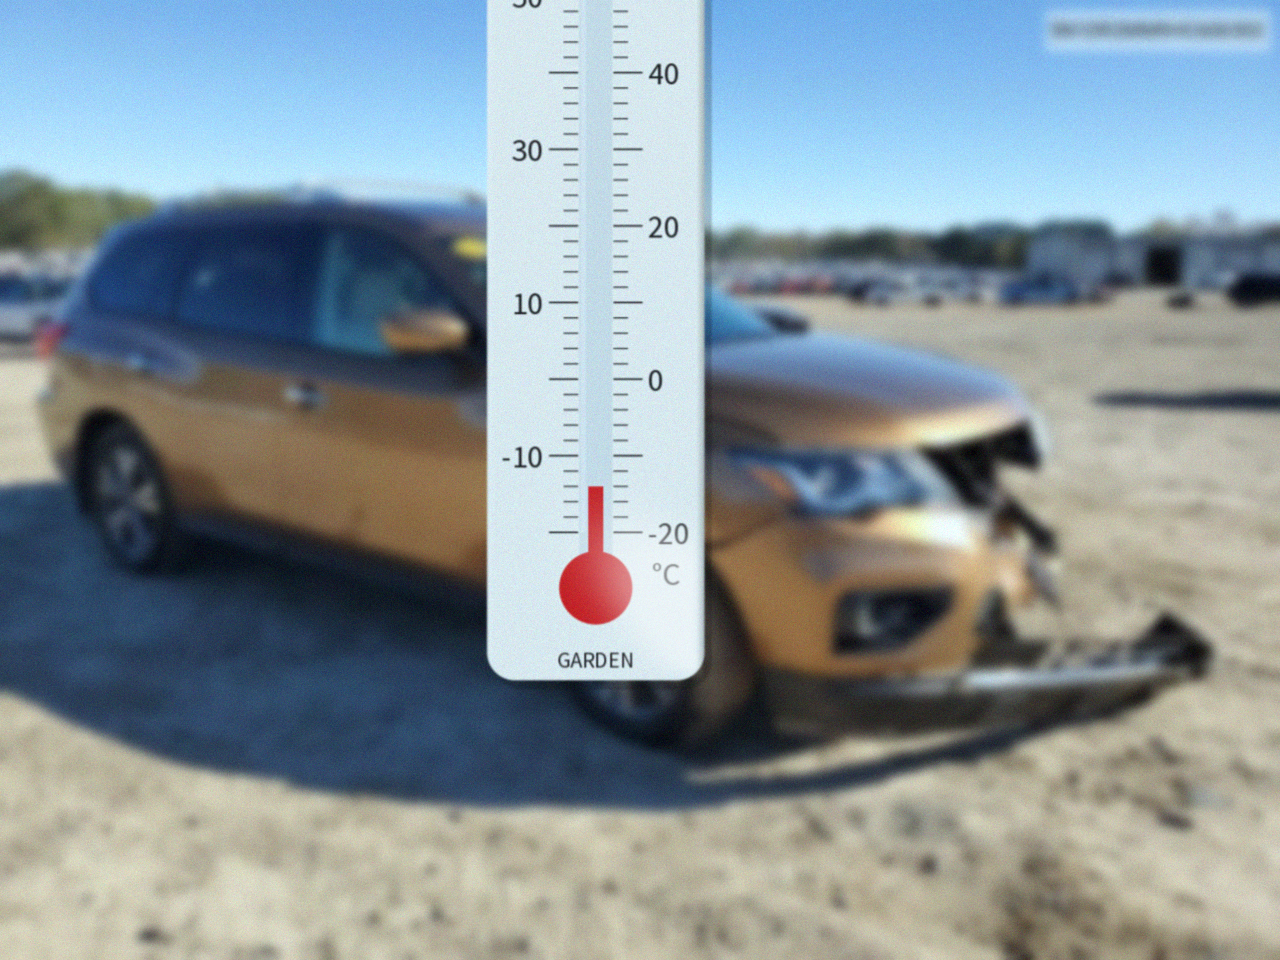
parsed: -14 °C
